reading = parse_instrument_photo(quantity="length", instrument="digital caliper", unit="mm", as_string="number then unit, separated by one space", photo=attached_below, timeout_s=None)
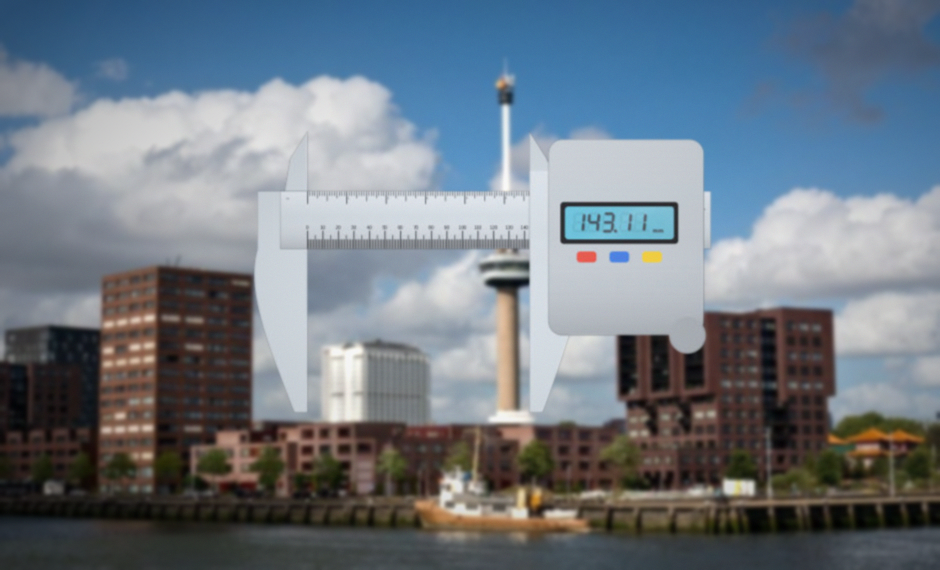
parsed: 143.11 mm
